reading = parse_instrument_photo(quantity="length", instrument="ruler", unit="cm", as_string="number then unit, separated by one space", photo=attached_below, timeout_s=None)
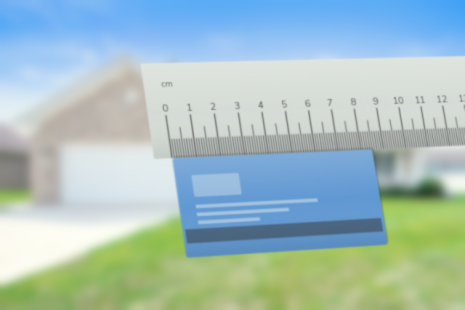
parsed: 8.5 cm
